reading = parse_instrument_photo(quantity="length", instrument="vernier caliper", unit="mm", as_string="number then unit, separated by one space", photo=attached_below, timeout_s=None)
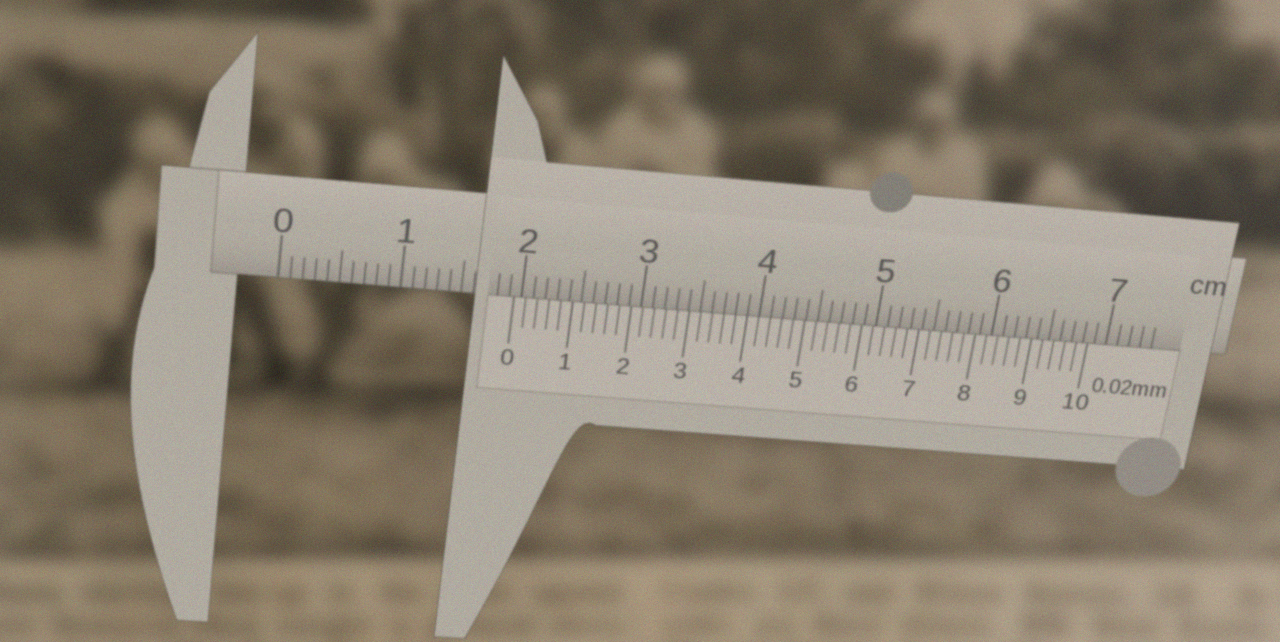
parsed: 19.4 mm
